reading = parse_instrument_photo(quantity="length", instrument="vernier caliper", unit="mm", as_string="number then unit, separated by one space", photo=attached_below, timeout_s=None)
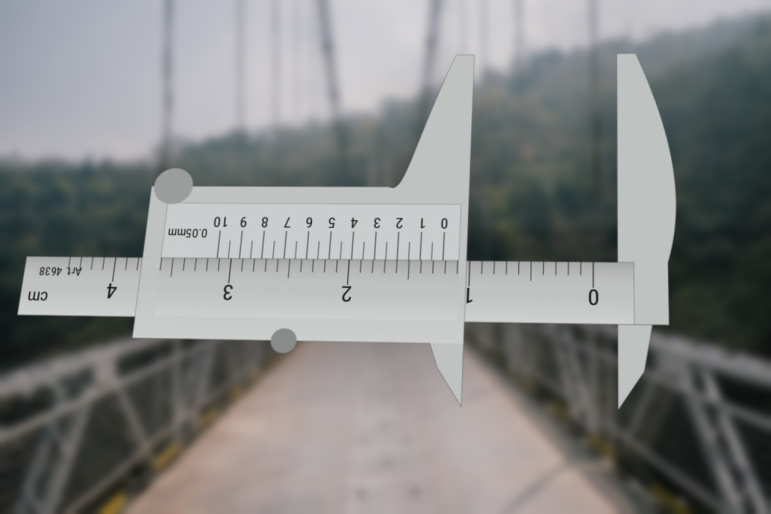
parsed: 12.2 mm
